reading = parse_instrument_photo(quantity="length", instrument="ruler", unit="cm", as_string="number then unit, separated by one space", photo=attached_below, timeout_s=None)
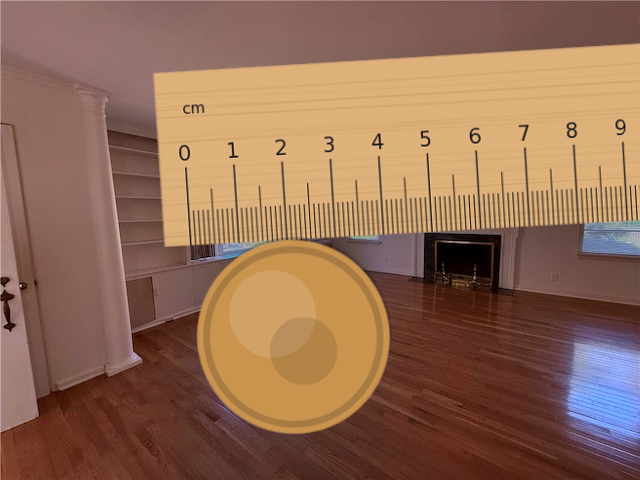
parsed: 4 cm
